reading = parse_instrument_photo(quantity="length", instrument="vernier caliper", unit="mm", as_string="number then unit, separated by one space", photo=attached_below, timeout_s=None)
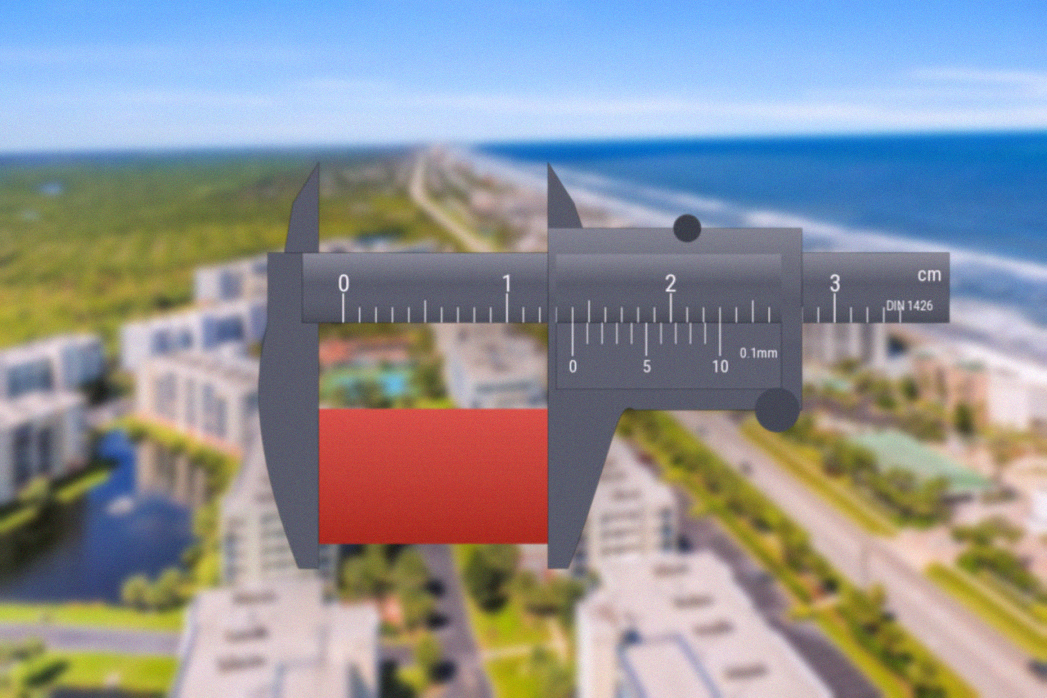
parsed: 14.0 mm
